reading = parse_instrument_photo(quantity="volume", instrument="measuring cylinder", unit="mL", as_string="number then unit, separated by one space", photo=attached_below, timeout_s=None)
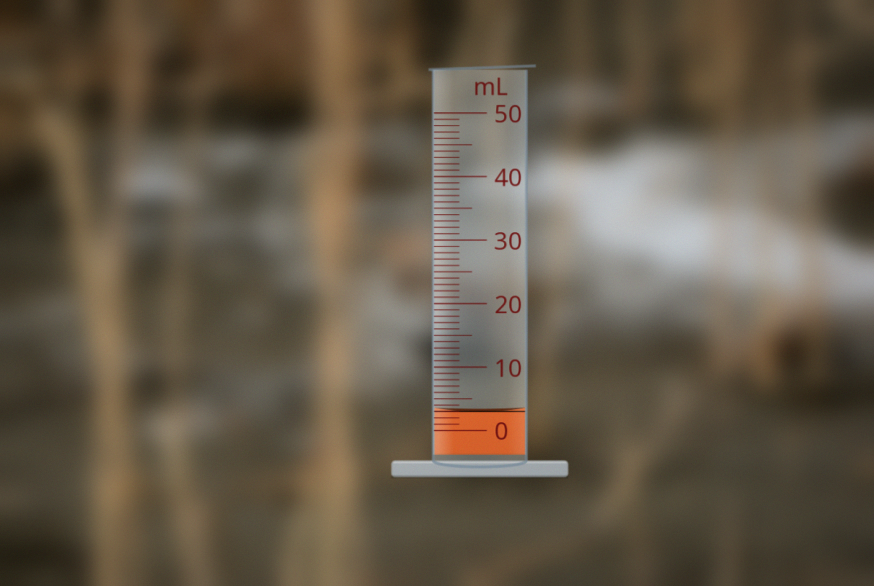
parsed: 3 mL
